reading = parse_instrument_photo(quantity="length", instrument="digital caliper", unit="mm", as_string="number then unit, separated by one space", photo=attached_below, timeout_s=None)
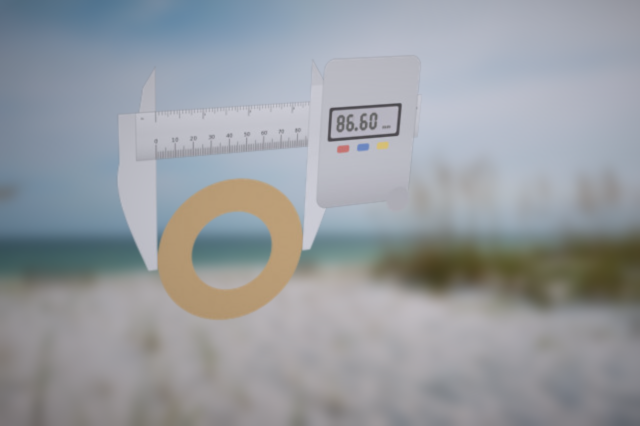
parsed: 86.60 mm
